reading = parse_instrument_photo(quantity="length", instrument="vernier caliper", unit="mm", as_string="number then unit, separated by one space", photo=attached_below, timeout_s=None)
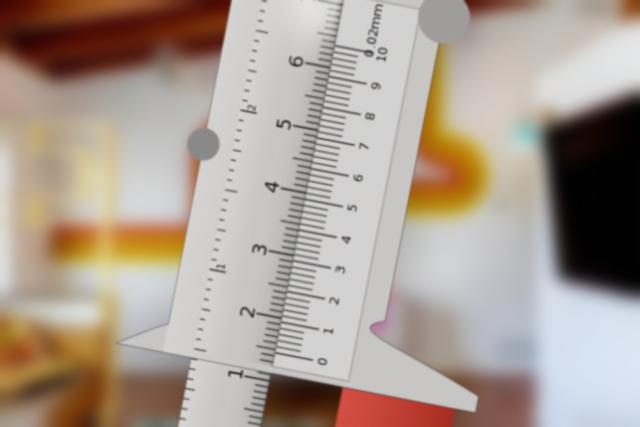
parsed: 14.5 mm
